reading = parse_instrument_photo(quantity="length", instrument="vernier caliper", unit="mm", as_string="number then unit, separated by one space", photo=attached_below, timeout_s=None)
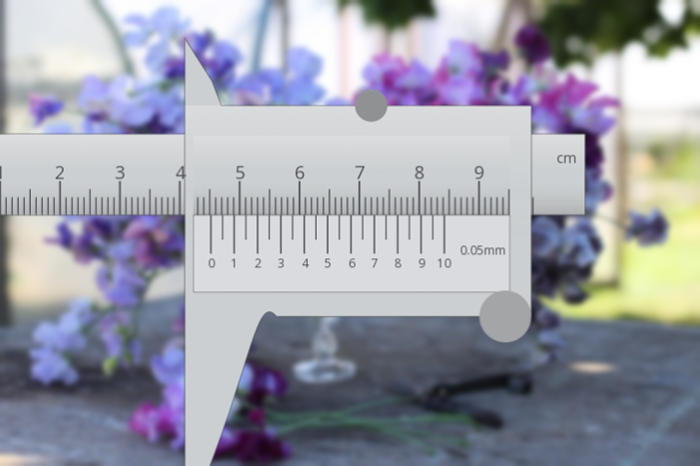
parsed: 45.2 mm
